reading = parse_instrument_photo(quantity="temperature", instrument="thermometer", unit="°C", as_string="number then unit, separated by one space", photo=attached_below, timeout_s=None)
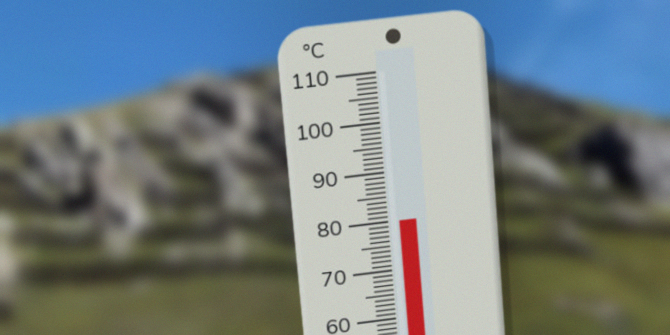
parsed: 80 °C
